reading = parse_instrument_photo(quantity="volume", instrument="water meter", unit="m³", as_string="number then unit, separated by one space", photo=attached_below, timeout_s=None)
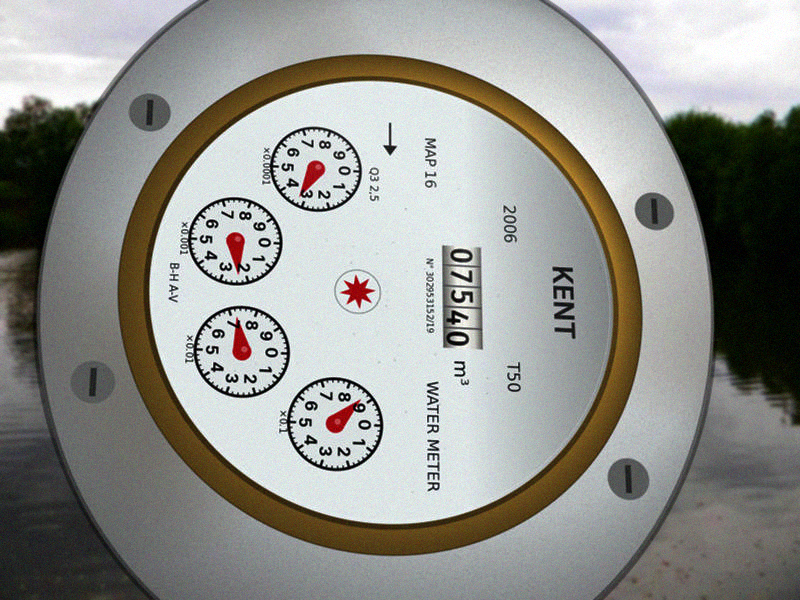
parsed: 7539.8723 m³
